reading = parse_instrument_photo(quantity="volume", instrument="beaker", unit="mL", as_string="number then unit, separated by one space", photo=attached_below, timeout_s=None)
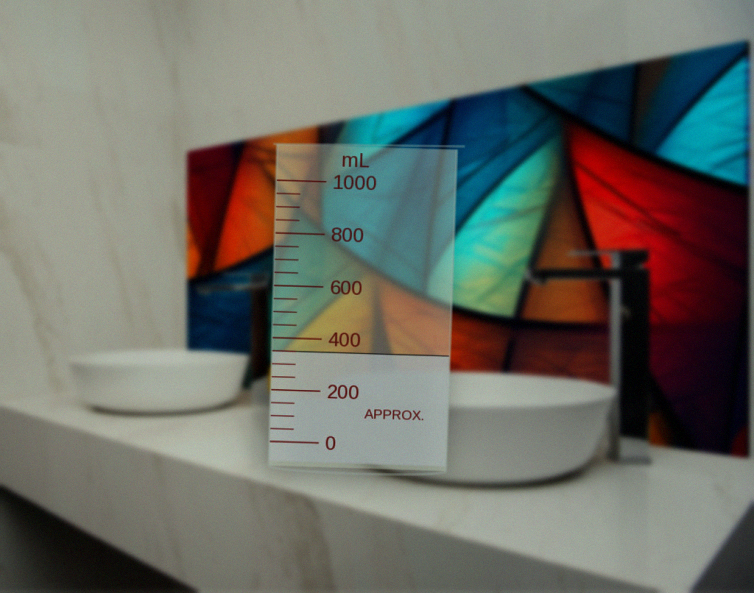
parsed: 350 mL
